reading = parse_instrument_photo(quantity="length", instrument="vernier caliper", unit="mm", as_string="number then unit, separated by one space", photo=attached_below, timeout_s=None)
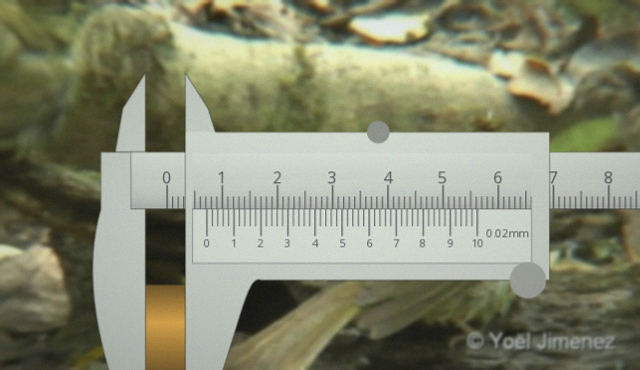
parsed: 7.2 mm
